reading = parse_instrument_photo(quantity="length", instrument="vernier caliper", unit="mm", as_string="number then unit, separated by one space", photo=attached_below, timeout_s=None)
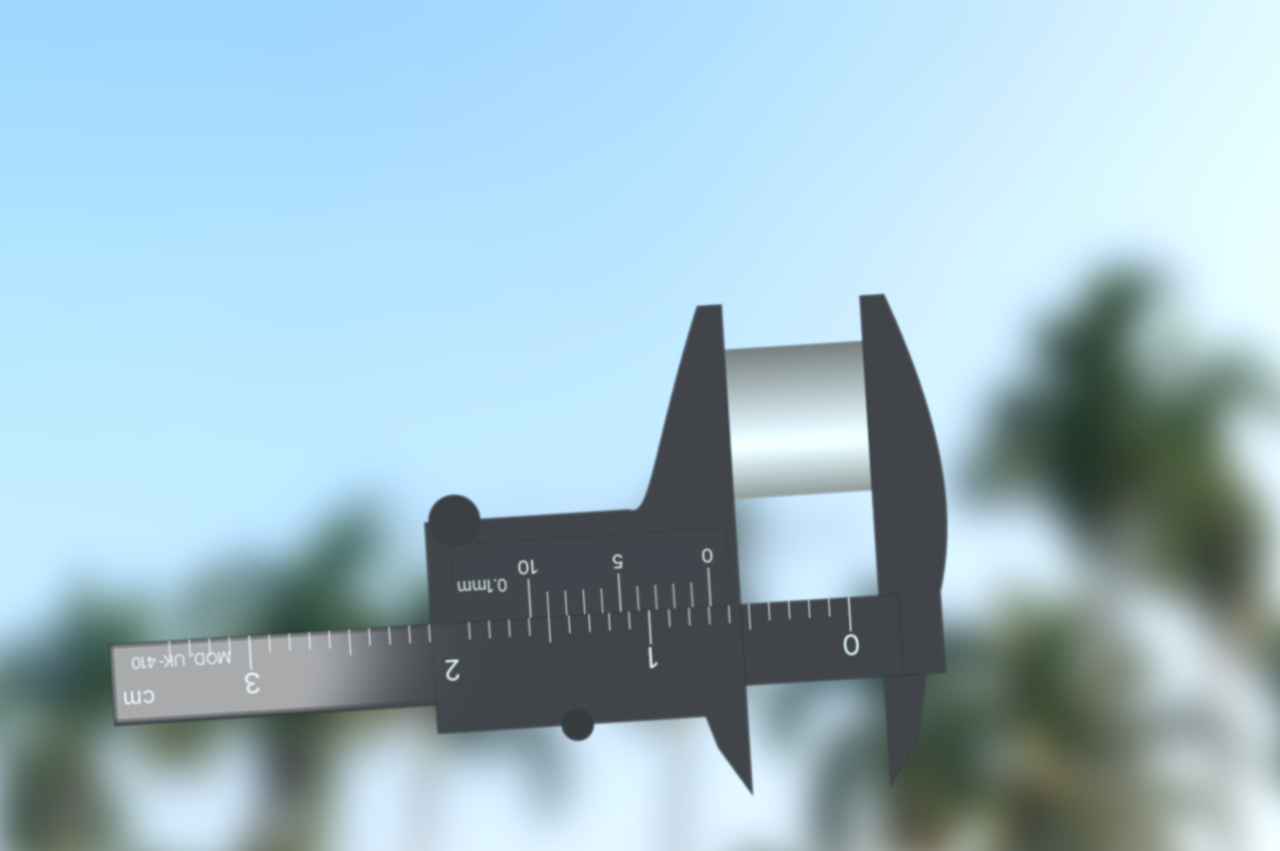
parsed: 6.9 mm
